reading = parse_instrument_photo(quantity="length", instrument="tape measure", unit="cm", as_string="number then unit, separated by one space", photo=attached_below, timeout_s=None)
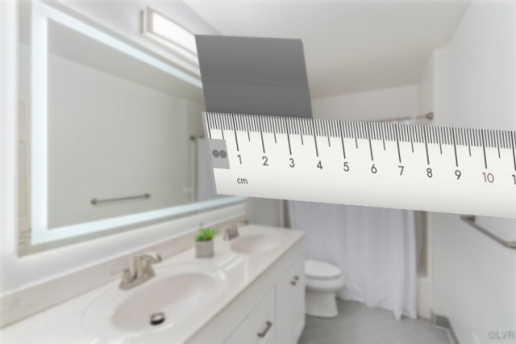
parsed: 4 cm
